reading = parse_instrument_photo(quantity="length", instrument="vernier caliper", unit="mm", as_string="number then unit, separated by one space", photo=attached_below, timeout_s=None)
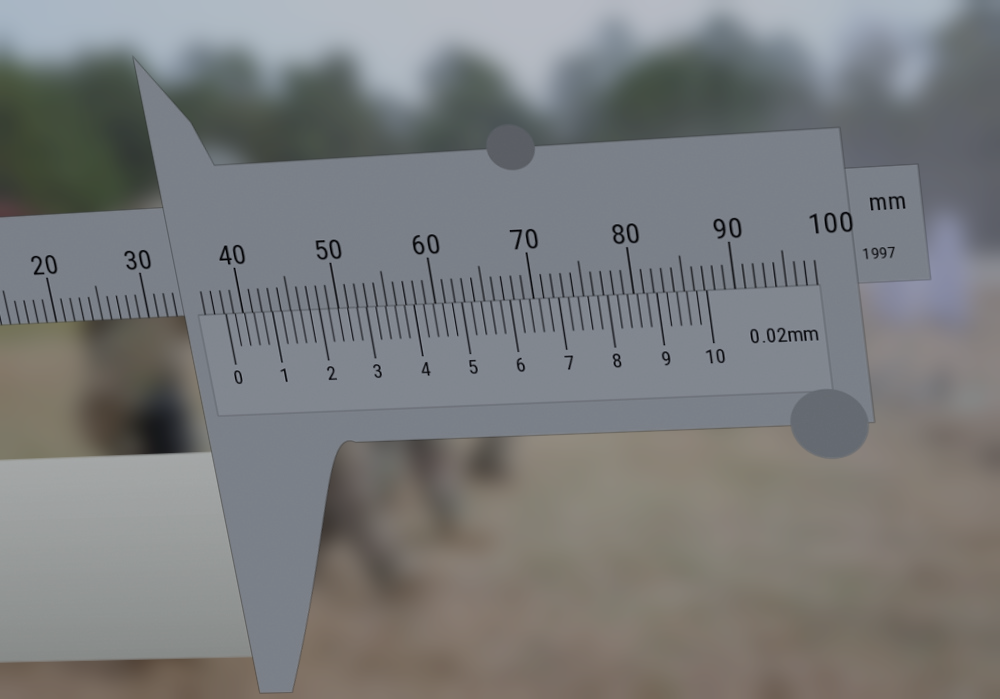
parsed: 38.2 mm
